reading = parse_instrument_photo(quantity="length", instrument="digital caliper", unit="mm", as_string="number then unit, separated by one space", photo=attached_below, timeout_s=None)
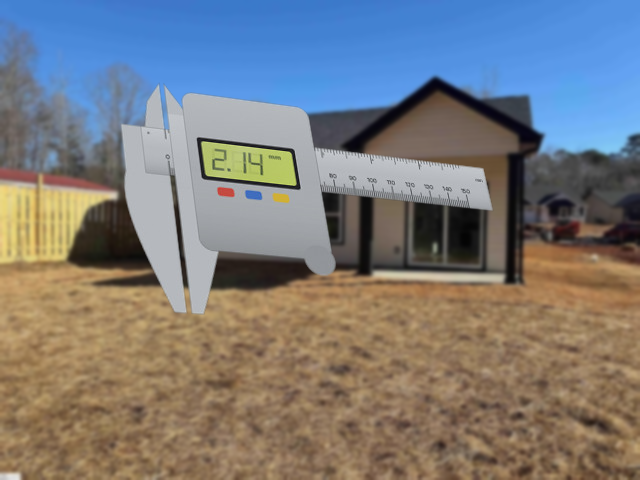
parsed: 2.14 mm
